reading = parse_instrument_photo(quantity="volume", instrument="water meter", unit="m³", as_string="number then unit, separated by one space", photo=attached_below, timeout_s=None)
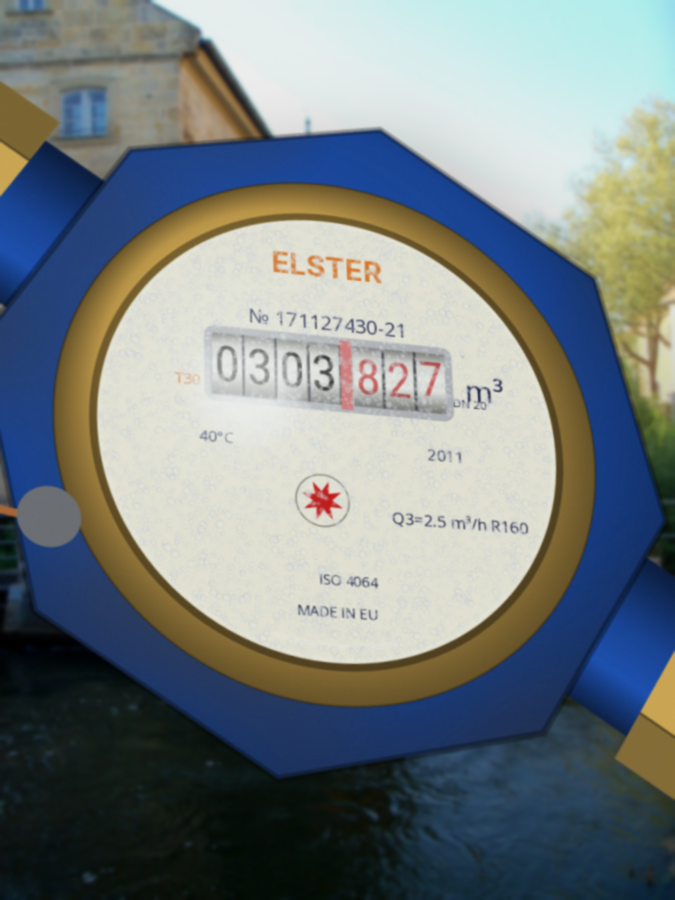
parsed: 303.827 m³
